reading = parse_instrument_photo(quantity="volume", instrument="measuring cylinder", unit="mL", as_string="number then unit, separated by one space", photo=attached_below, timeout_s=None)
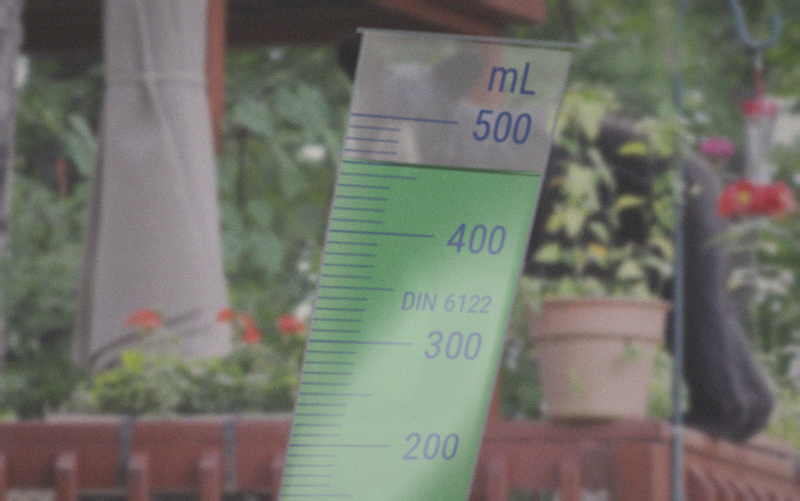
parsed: 460 mL
